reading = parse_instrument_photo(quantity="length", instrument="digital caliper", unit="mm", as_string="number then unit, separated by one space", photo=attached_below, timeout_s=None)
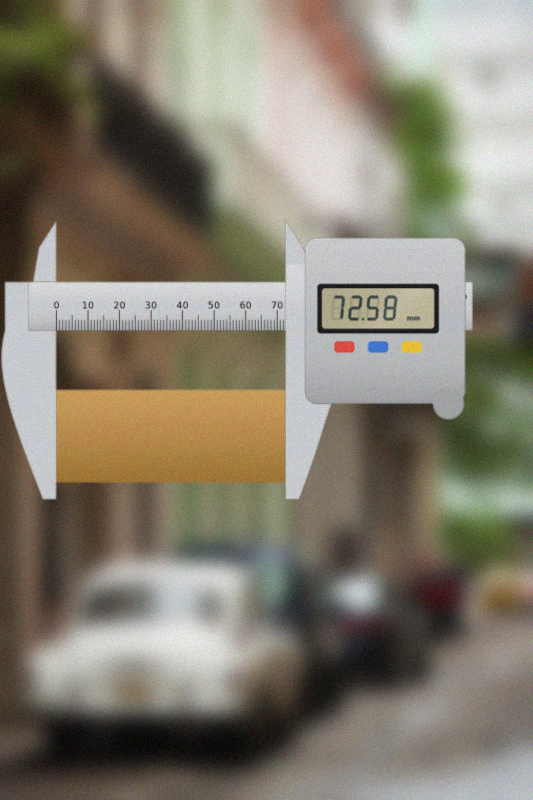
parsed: 72.58 mm
